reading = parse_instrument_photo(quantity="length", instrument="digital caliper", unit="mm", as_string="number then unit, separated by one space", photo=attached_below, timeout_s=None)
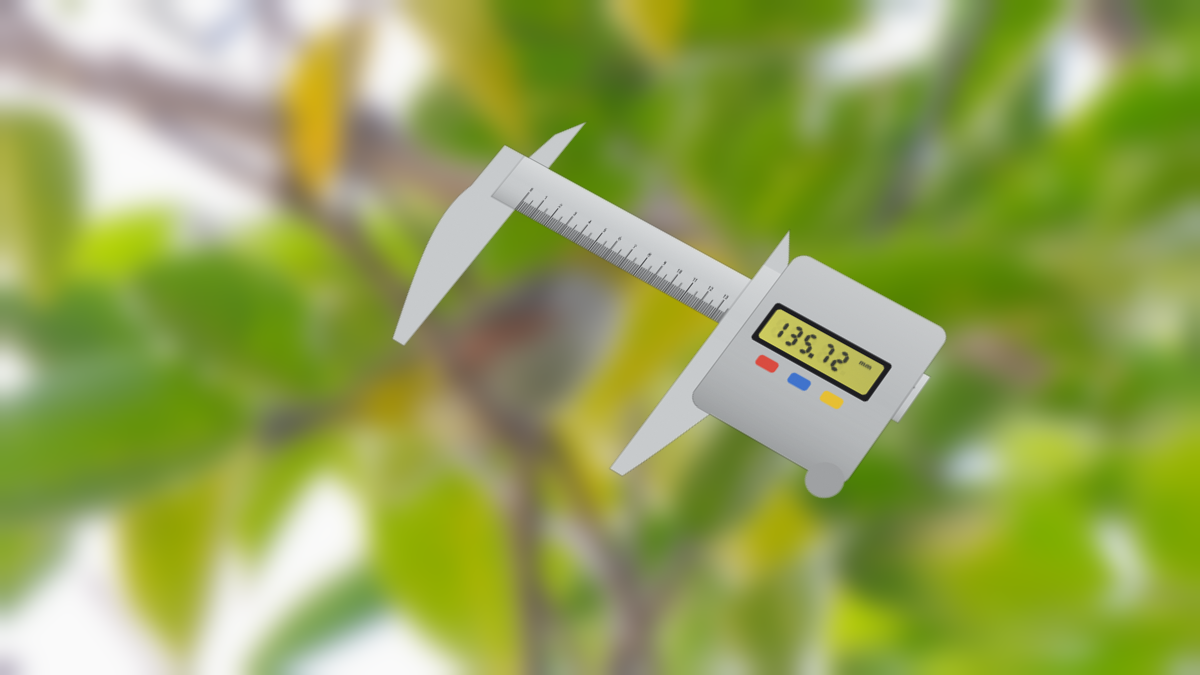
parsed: 135.72 mm
